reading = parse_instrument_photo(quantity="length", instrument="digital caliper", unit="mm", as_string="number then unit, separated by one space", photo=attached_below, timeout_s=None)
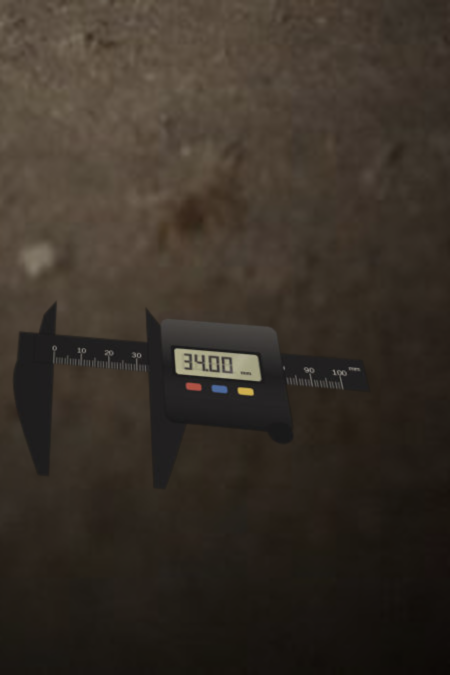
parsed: 34.00 mm
